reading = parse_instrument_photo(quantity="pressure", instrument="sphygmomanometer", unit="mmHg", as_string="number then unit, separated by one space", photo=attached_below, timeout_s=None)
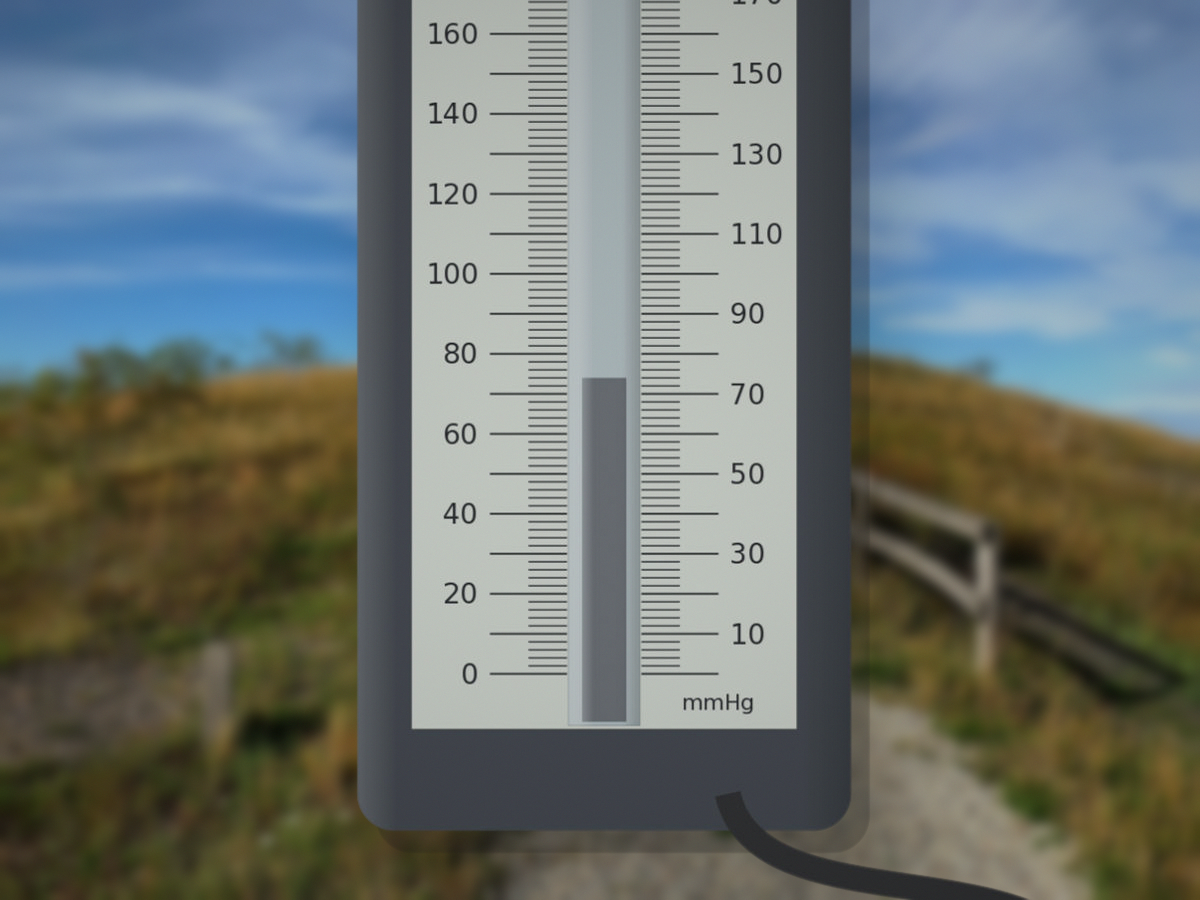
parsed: 74 mmHg
